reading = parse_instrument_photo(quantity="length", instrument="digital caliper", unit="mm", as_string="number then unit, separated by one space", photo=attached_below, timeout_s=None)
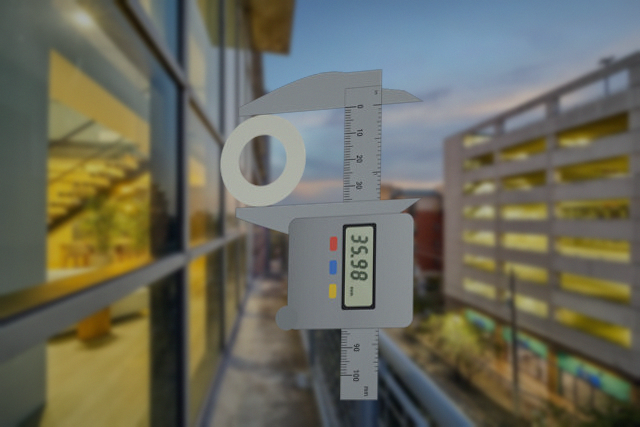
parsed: 35.98 mm
